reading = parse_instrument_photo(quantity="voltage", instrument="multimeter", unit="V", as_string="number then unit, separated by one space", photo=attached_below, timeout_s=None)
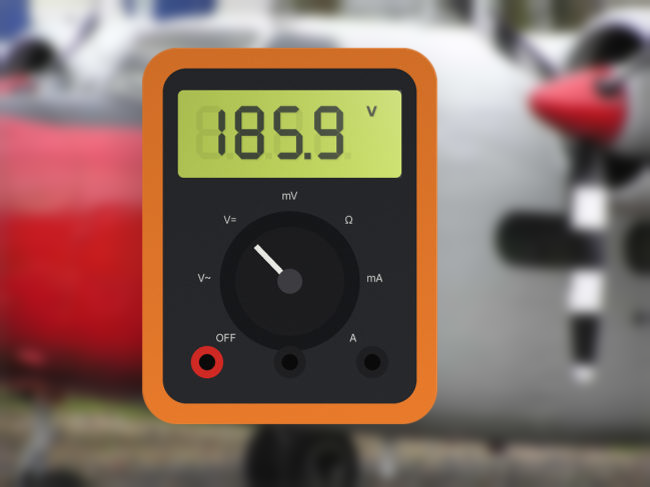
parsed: 185.9 V
